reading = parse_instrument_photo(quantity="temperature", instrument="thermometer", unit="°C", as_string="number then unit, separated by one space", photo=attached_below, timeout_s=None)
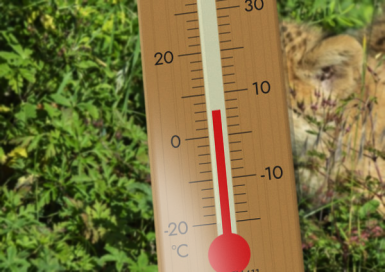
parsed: 6 °C
